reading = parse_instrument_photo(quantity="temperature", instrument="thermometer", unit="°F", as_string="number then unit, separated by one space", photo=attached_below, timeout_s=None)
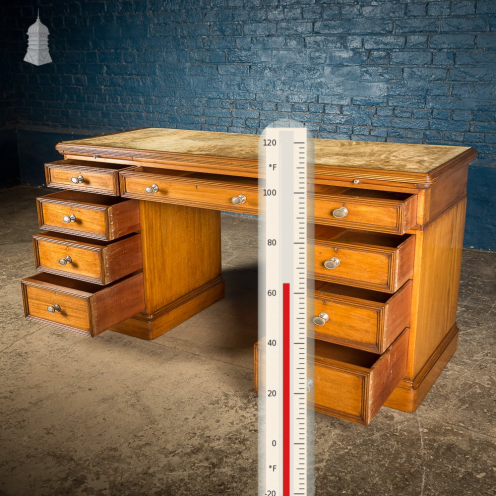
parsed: 64 °F
